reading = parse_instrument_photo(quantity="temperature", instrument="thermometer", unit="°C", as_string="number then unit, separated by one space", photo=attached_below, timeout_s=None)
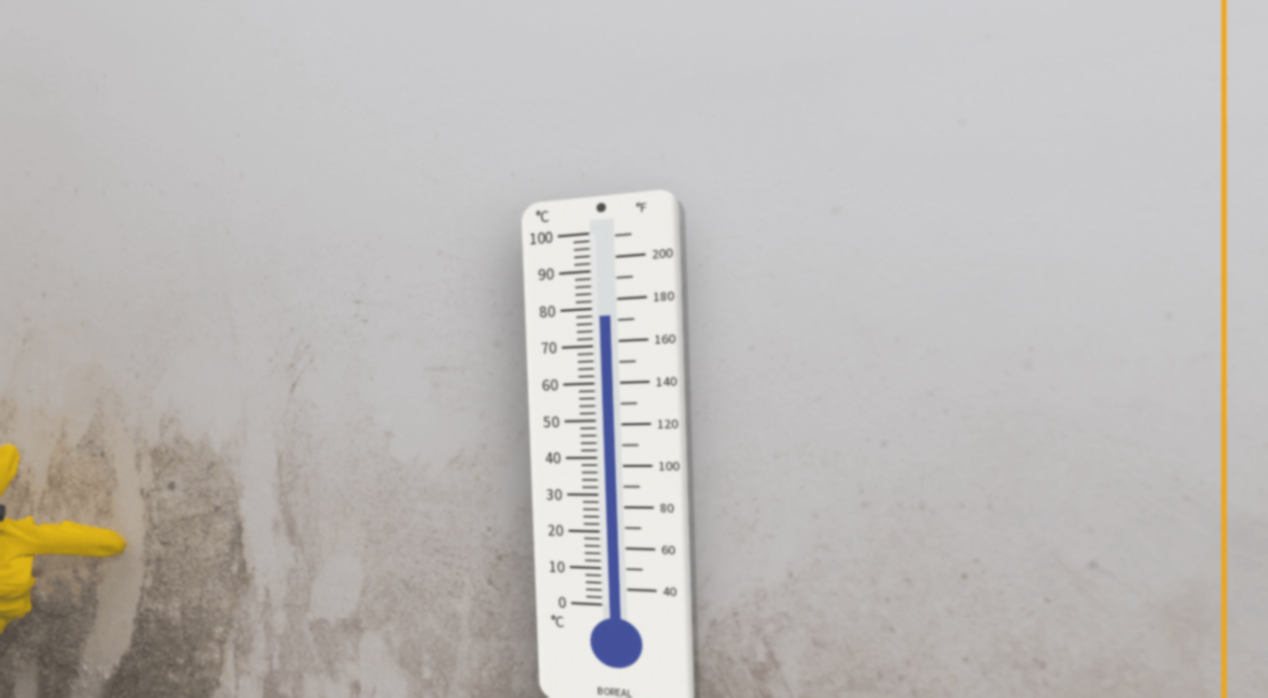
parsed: 78 °C
